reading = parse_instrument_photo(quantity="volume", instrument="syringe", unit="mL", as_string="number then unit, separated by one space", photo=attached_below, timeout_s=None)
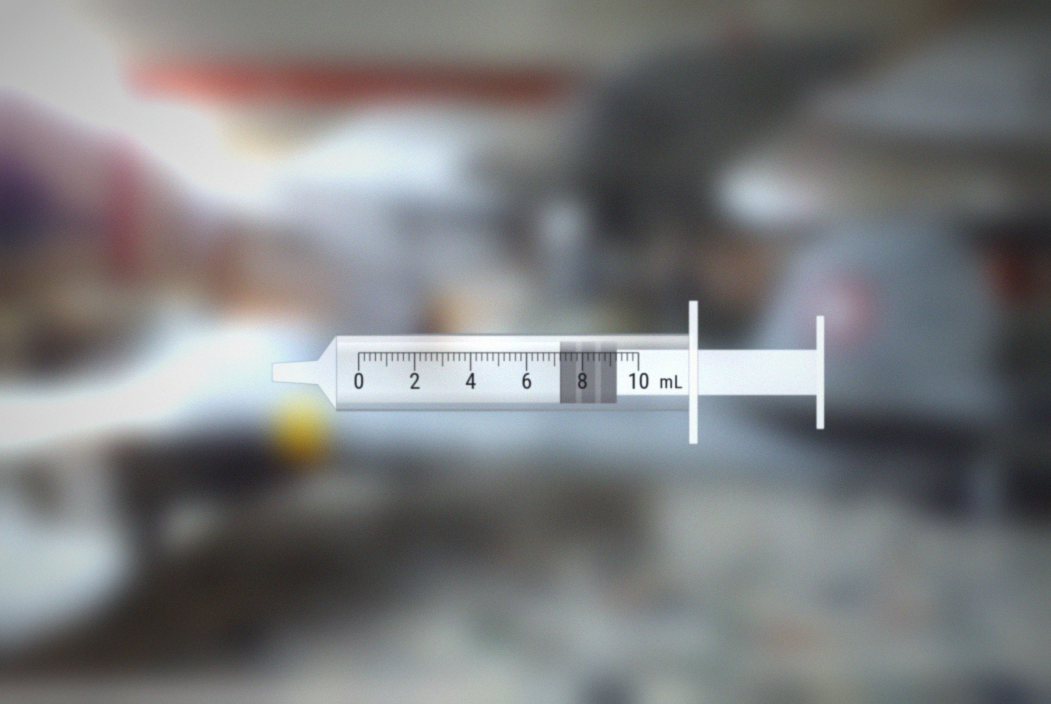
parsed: 7.2 mL
